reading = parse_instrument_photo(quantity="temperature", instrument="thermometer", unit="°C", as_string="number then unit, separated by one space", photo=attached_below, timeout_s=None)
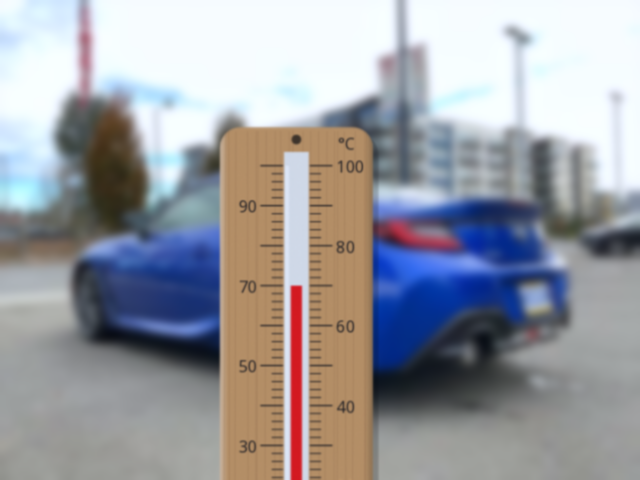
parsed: 70 °C
